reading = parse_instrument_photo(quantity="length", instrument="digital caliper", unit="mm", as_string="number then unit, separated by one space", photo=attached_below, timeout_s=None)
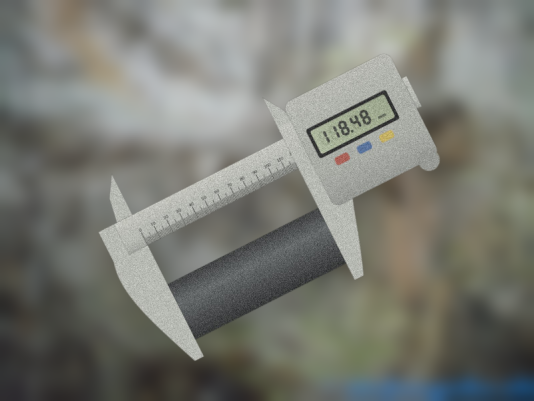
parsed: 118.48 mm
